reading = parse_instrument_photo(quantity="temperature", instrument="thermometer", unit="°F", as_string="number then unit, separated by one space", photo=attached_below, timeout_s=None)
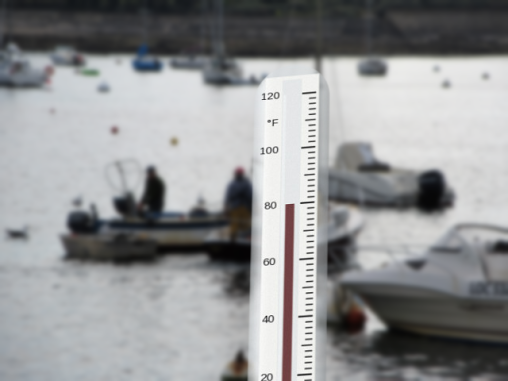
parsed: 80 °F
